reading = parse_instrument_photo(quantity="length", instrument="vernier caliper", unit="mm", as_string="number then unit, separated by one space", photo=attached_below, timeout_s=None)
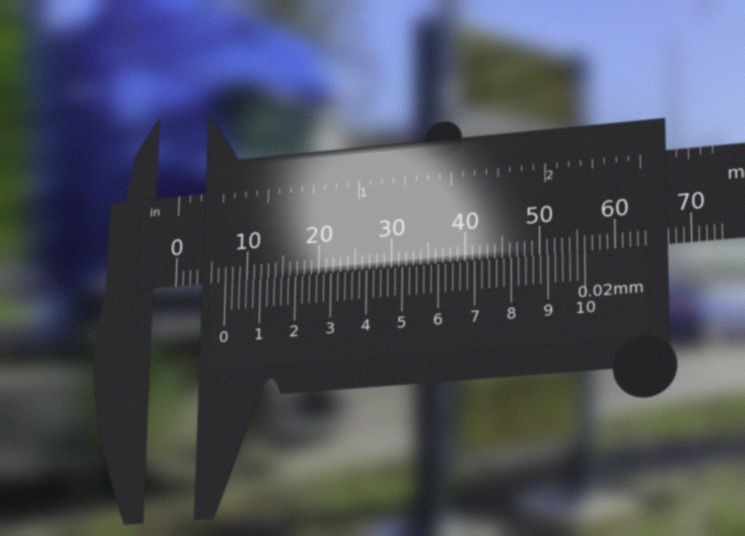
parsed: 7.0 mm
